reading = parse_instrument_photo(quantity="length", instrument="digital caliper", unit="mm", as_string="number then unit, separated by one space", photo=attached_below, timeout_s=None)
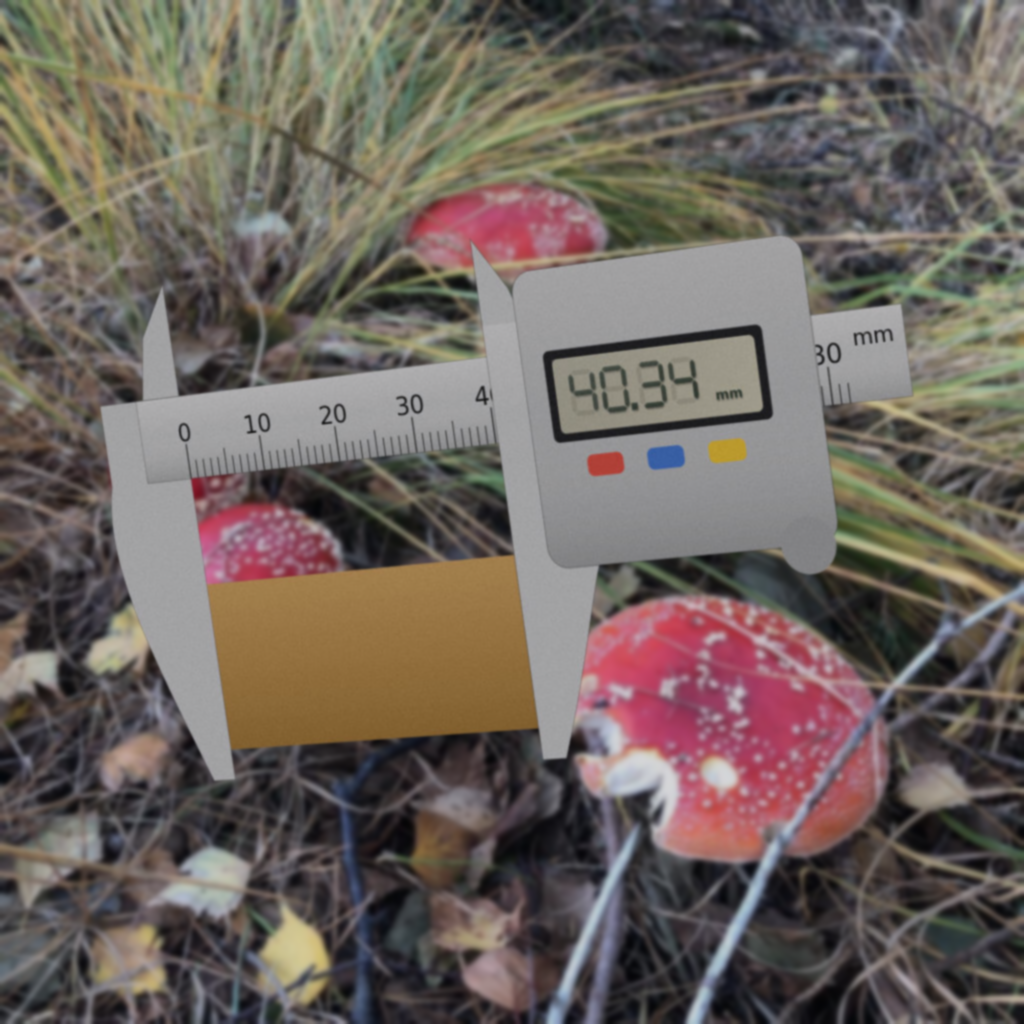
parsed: 40.34 mm
